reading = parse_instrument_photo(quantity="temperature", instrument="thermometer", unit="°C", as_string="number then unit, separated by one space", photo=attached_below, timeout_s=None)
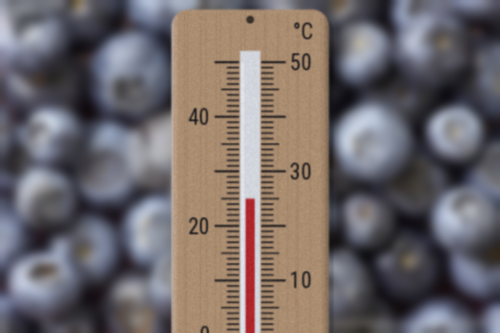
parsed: 25 °C
